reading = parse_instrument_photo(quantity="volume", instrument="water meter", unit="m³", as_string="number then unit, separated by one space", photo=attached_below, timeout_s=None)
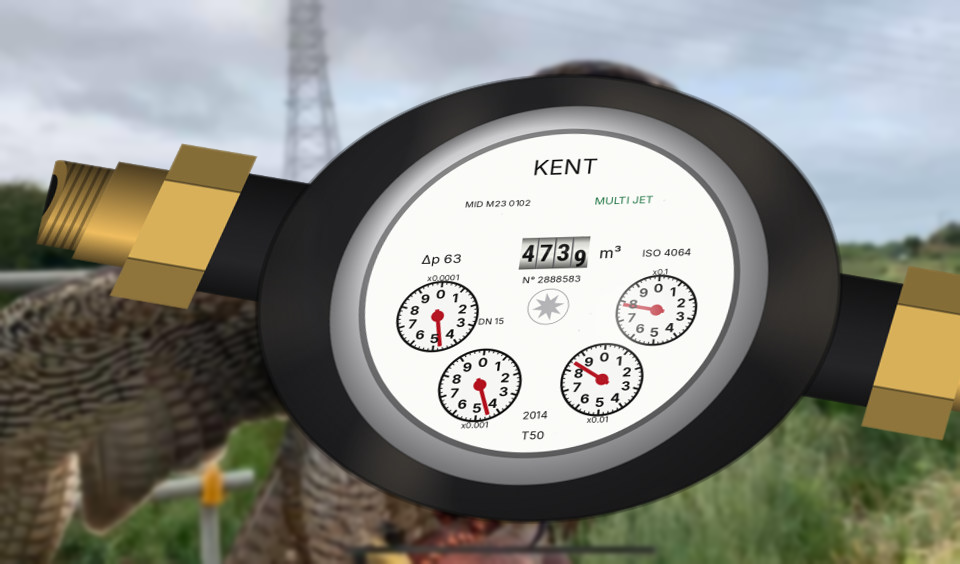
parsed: 4738.7844 m³
